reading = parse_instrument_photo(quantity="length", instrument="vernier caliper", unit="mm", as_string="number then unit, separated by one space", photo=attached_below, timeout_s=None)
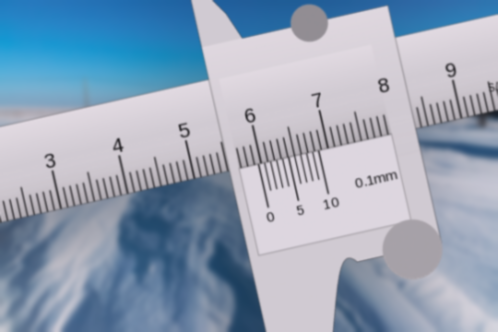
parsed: 59.6 mm
